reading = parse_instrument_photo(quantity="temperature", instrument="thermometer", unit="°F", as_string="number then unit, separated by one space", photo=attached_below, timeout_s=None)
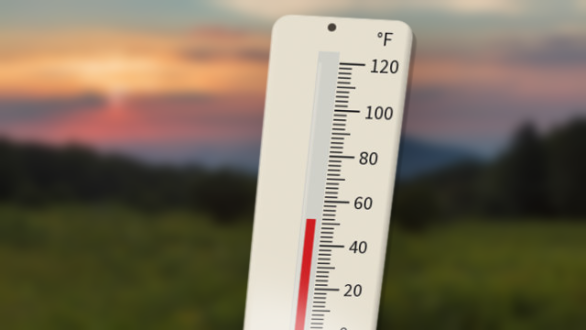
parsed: 52 °F
